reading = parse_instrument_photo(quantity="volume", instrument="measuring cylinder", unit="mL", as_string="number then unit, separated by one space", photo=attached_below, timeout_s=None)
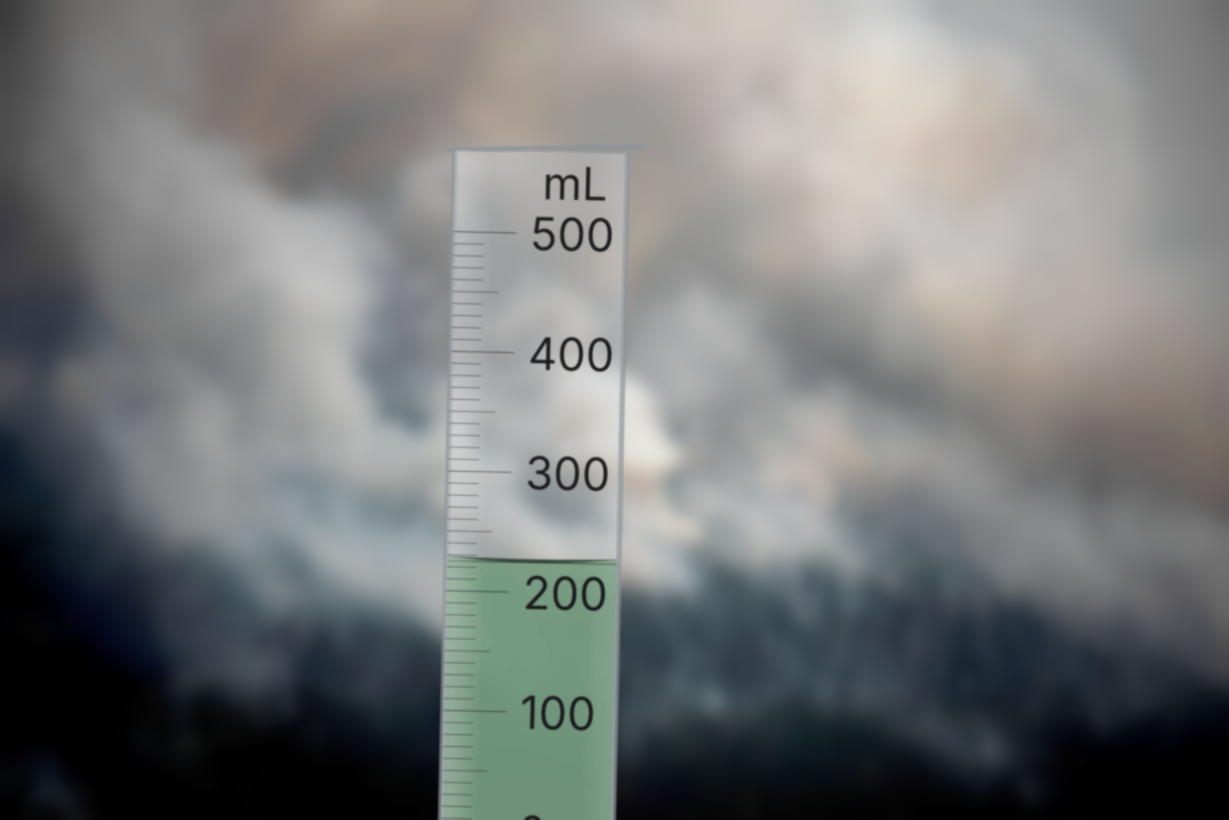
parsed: 225 mL
